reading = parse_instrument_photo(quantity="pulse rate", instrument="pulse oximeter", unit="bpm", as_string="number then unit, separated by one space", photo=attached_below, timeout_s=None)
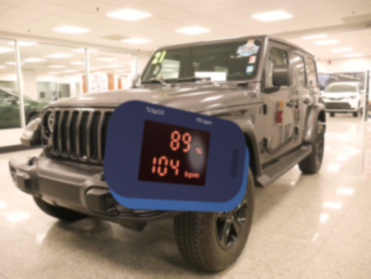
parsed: 104 bpm
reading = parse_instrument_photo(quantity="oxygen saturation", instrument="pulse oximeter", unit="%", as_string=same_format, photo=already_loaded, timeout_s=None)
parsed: 89 %
